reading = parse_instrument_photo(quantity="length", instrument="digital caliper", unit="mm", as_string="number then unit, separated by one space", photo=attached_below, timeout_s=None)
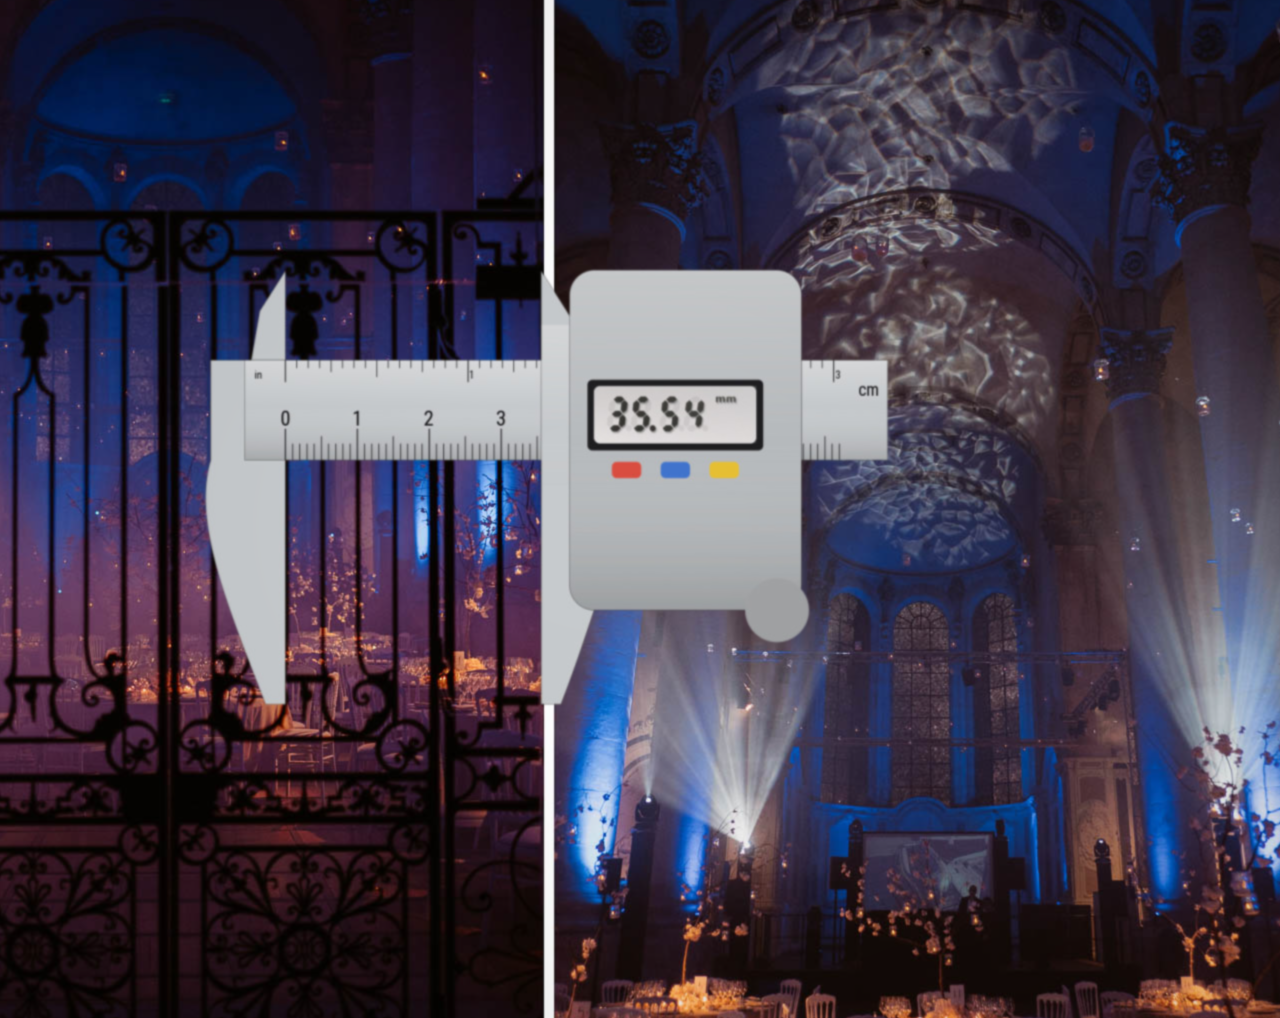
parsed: 35.54 mm
